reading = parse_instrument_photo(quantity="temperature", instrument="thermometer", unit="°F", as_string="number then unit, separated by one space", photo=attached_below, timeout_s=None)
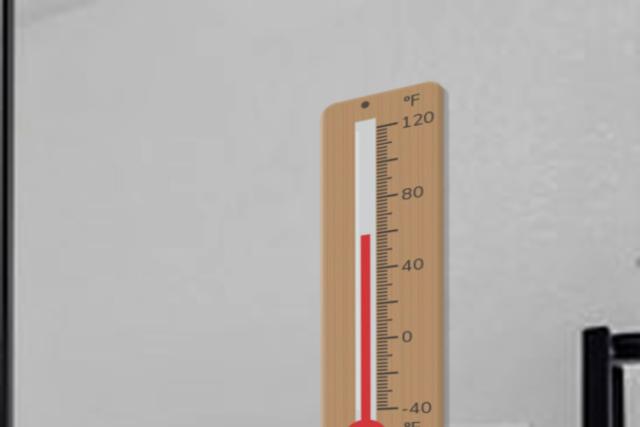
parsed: 60 °F
